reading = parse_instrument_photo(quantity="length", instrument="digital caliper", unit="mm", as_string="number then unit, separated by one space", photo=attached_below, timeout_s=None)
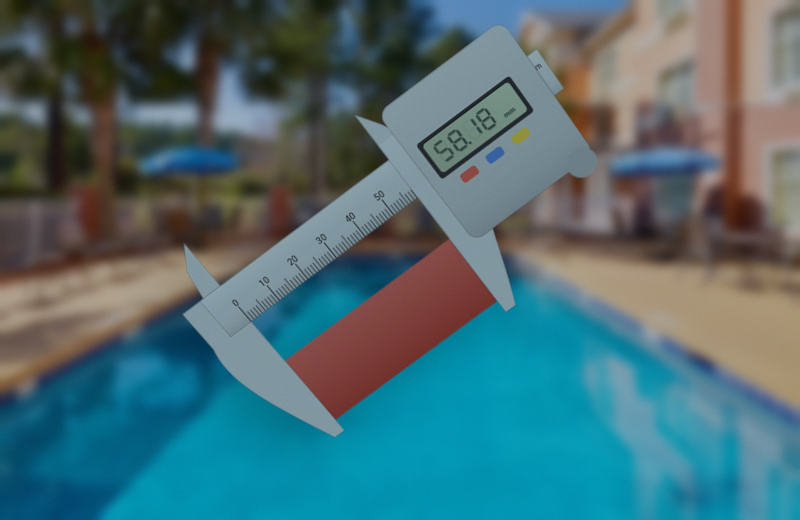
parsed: 58.18 mm
